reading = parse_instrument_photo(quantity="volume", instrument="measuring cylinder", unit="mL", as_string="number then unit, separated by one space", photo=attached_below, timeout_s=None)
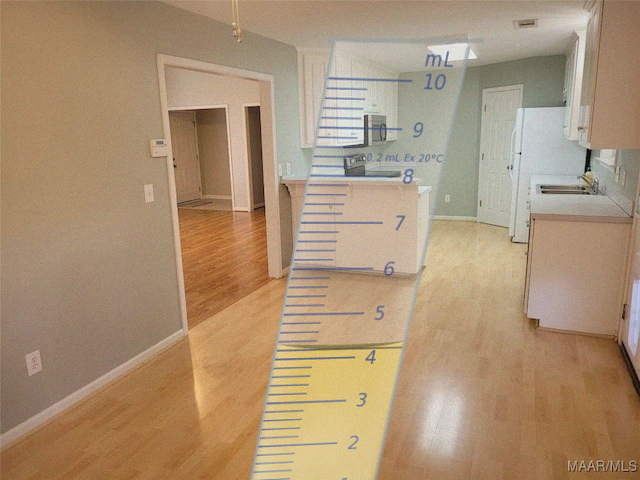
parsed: 4.2 mL
